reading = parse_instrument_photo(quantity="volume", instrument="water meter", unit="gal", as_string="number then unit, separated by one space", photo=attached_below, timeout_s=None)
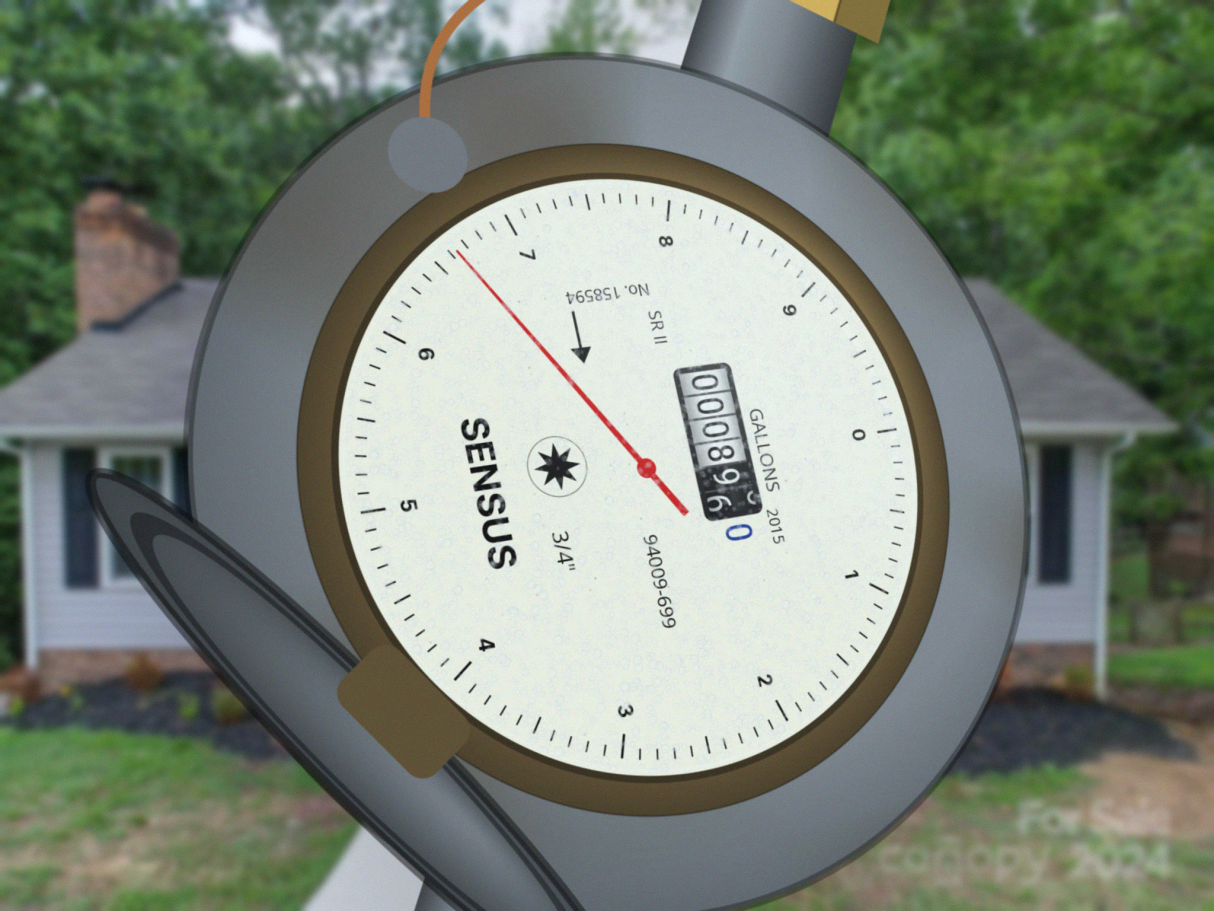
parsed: 8956.6 gal
